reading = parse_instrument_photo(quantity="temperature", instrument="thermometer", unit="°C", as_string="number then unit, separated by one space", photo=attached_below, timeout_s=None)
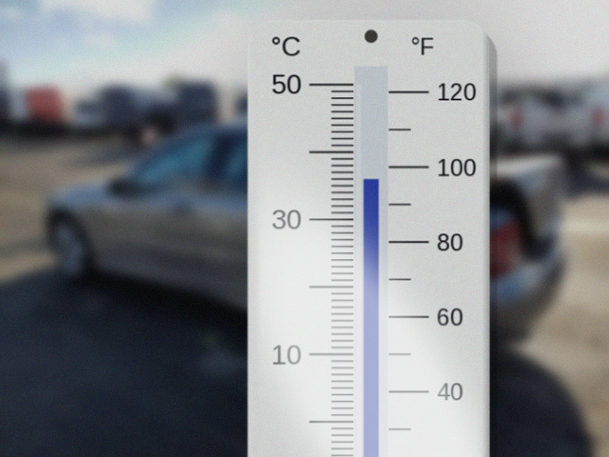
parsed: 36 °C
